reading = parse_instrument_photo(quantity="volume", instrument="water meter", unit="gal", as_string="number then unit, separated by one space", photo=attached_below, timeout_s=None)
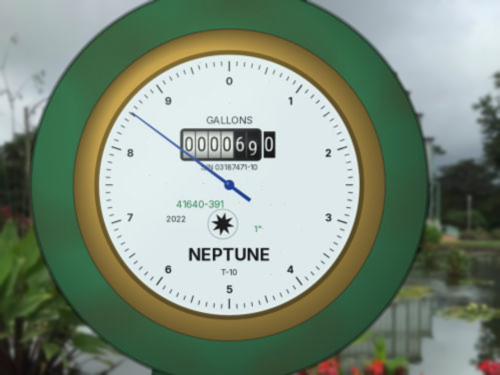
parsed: 688.5 gal
